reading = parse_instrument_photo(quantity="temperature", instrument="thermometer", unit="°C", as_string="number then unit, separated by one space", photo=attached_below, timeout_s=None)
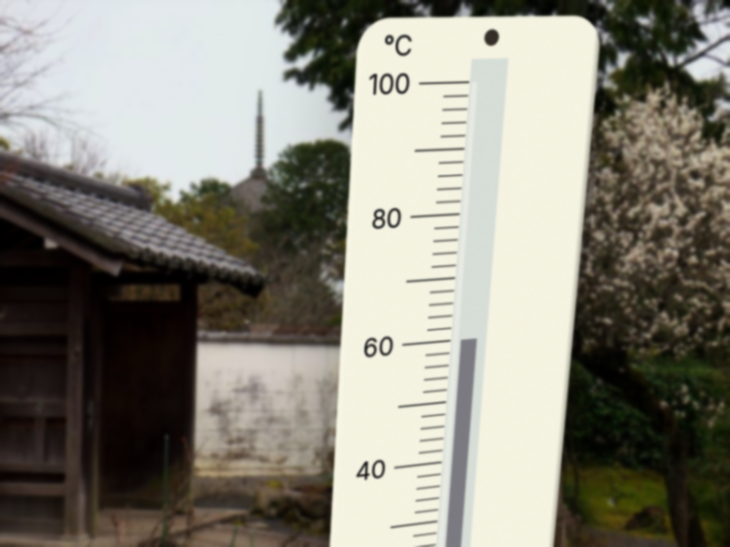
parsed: 60 °C
